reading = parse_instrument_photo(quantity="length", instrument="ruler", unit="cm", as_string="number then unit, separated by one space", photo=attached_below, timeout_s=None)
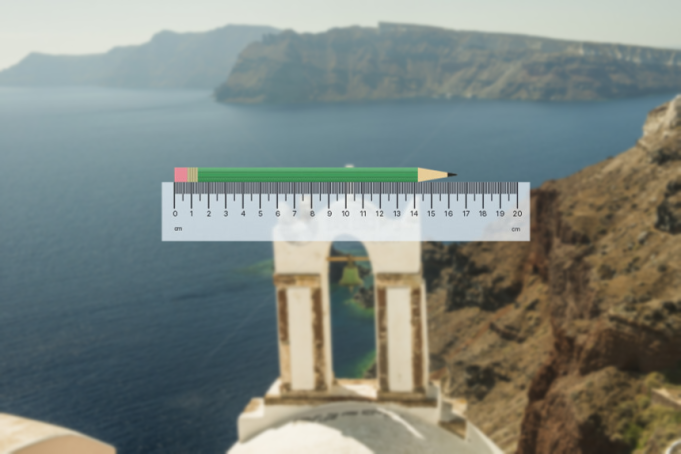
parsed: 16.5 cm
